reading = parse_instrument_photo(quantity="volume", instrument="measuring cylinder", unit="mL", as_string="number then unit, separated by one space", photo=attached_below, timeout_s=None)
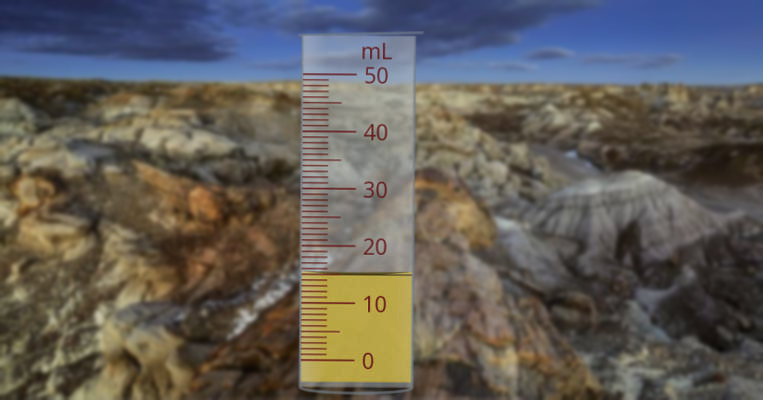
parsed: 15 mL
